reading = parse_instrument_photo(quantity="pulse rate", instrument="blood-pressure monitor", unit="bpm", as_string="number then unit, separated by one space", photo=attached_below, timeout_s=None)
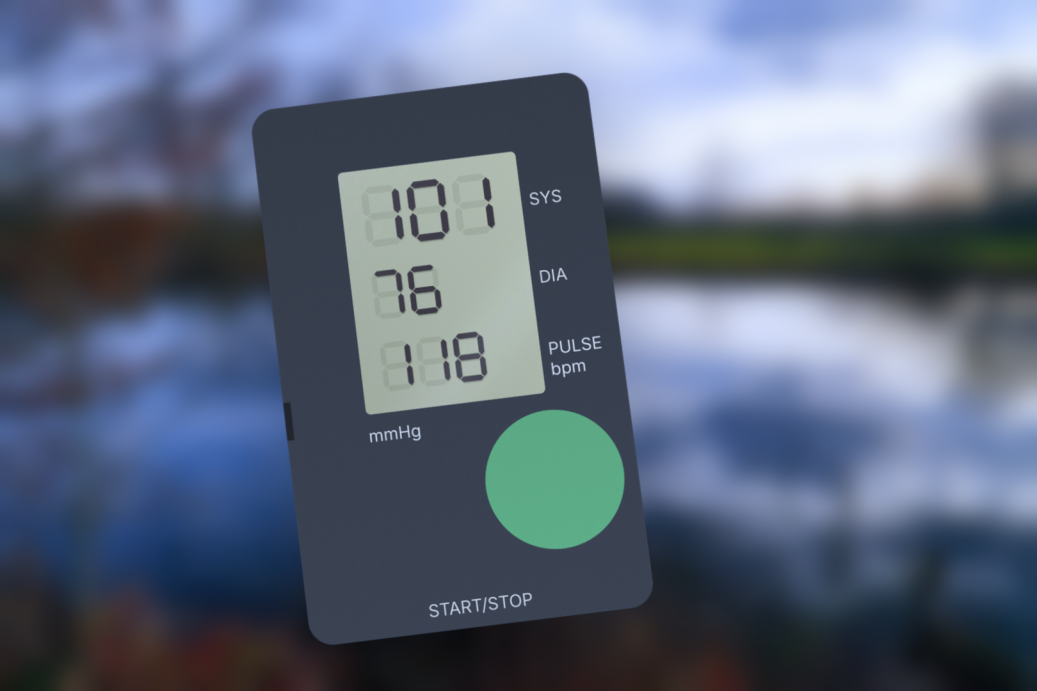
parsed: 118 bpm
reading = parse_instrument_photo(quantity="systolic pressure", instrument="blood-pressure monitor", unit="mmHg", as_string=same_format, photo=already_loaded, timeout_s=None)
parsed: 101 mmHg
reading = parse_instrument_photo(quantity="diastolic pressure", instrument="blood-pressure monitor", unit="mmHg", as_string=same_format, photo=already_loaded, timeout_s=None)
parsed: 76 mmHg
